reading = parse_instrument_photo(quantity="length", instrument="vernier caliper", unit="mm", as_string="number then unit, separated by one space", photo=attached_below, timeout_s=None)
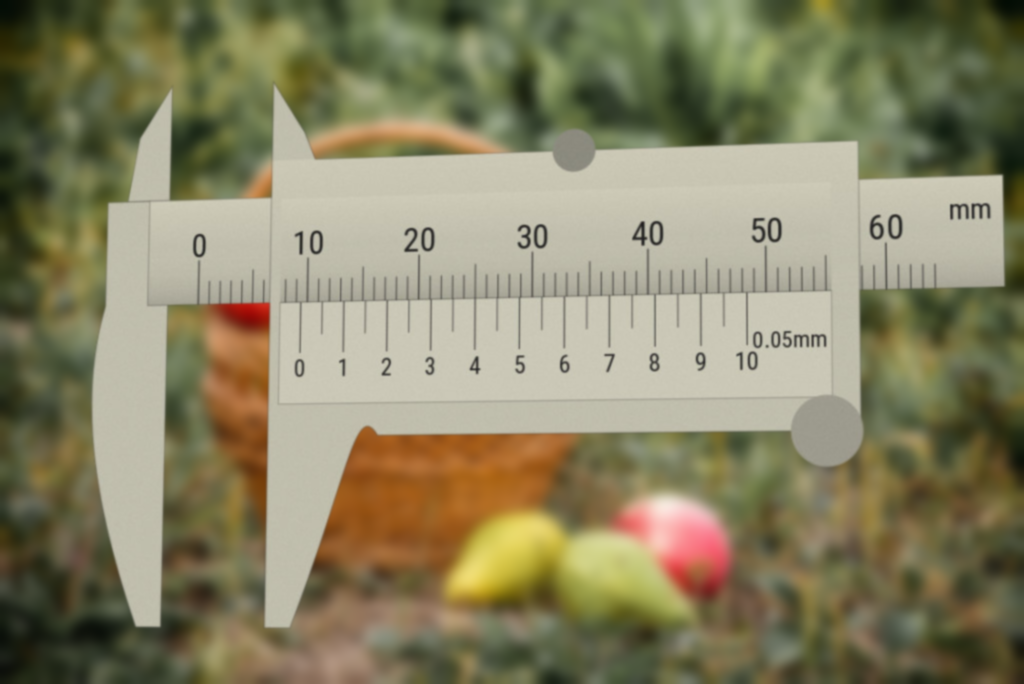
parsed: 9.4 mm
